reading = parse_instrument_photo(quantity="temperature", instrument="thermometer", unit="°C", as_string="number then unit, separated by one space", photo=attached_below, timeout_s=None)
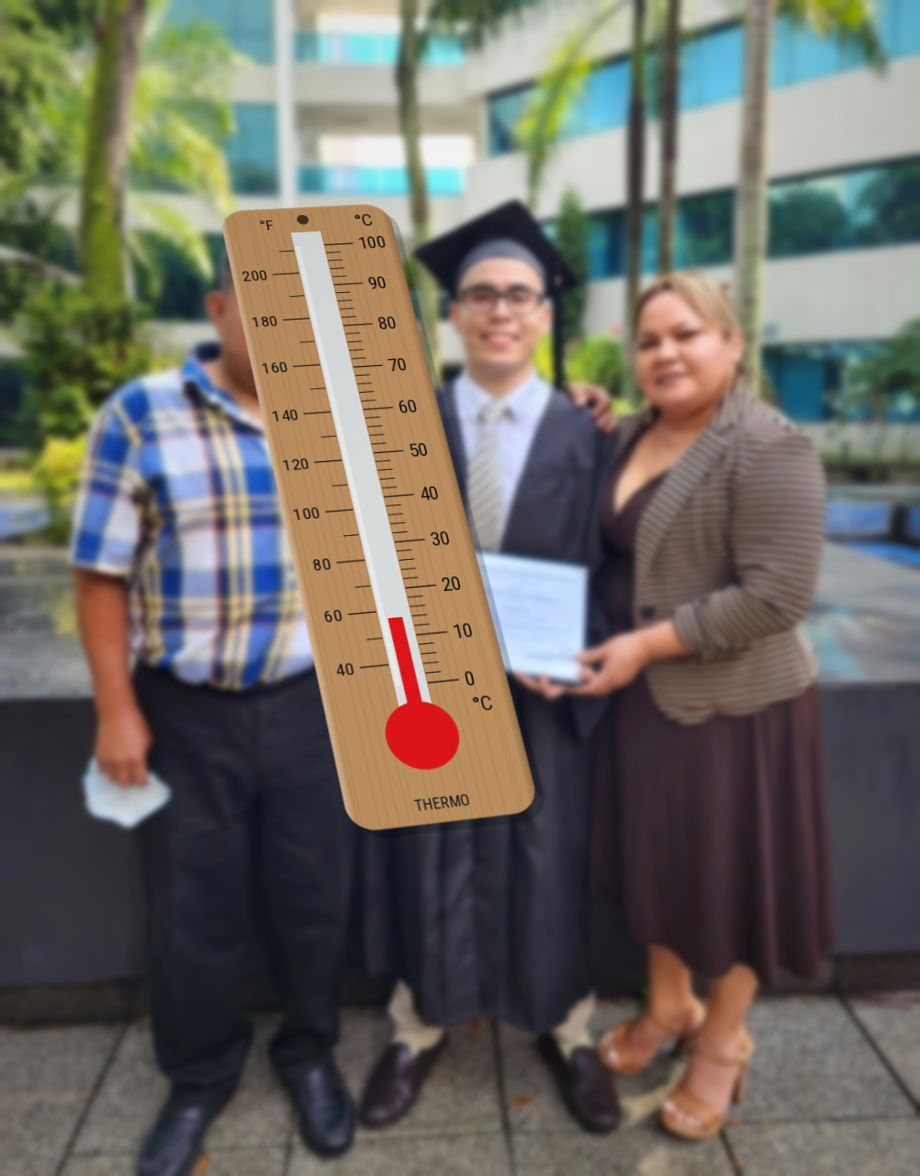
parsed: 14 °C
